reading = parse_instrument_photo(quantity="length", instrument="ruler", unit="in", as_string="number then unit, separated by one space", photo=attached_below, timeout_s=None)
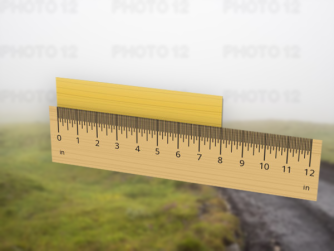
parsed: 8 in
